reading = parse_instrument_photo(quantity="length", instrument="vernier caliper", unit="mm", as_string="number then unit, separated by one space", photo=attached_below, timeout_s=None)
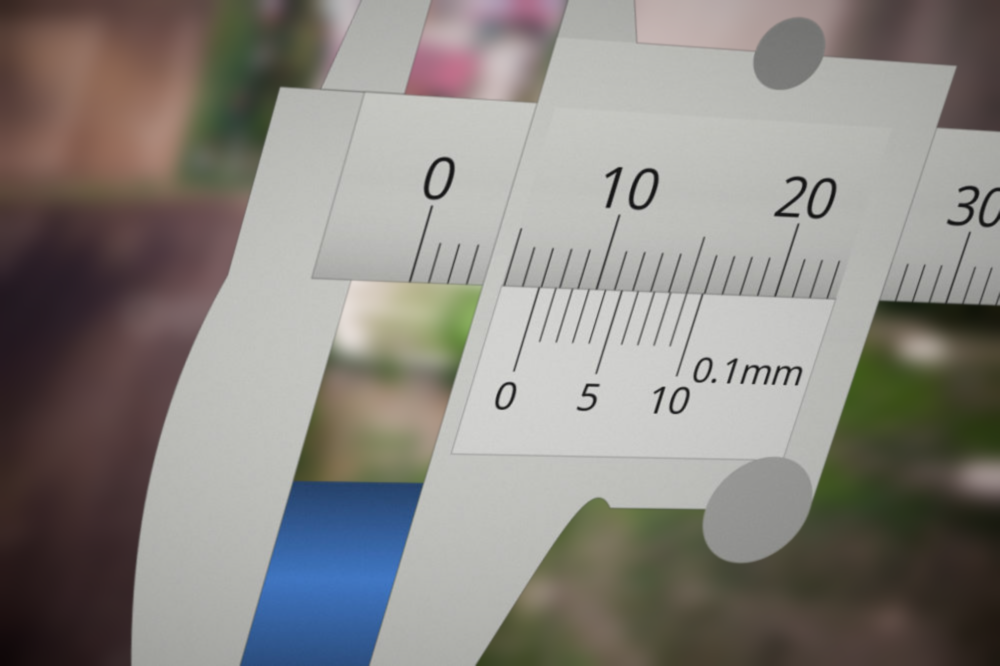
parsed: 6.9 mm
